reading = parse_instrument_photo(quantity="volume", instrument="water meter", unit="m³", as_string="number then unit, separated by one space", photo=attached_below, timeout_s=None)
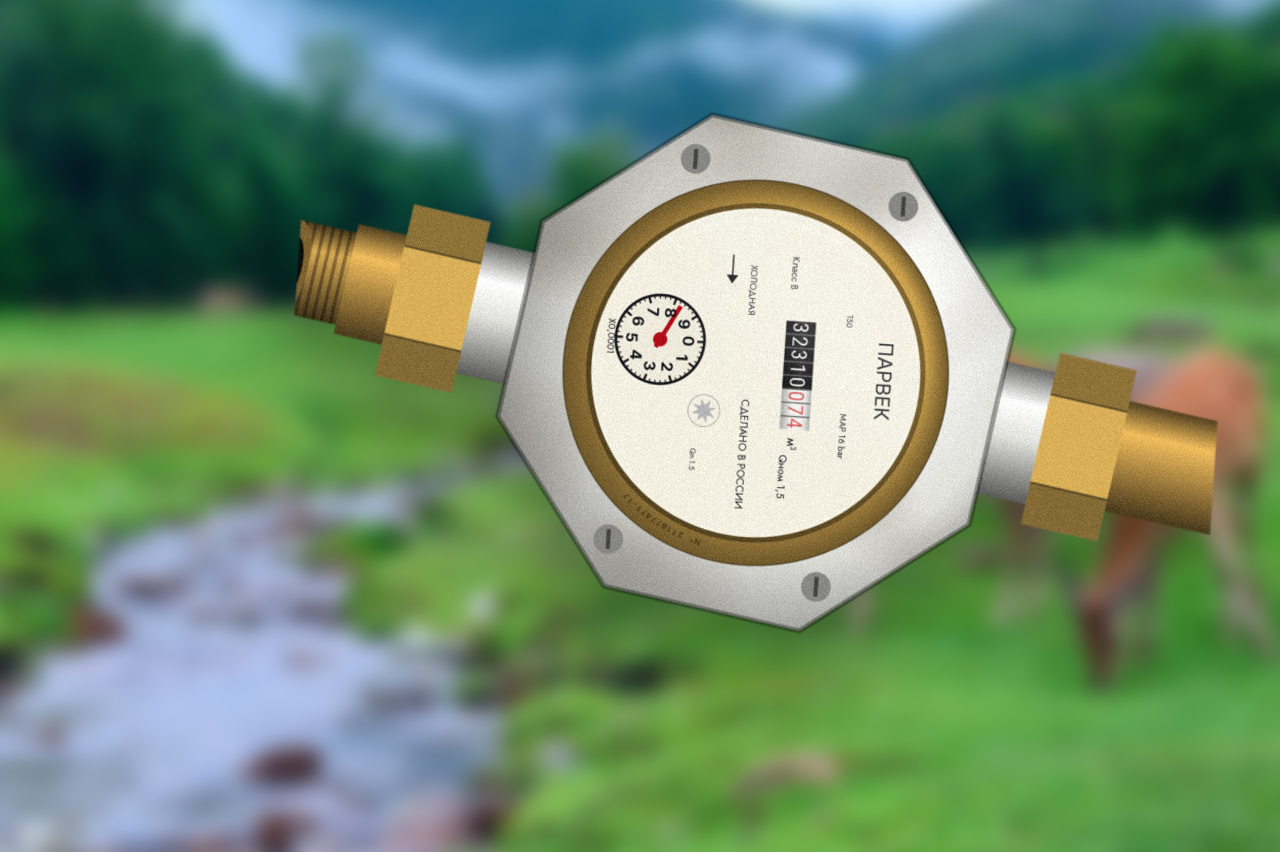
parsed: 32310.0748 m³
